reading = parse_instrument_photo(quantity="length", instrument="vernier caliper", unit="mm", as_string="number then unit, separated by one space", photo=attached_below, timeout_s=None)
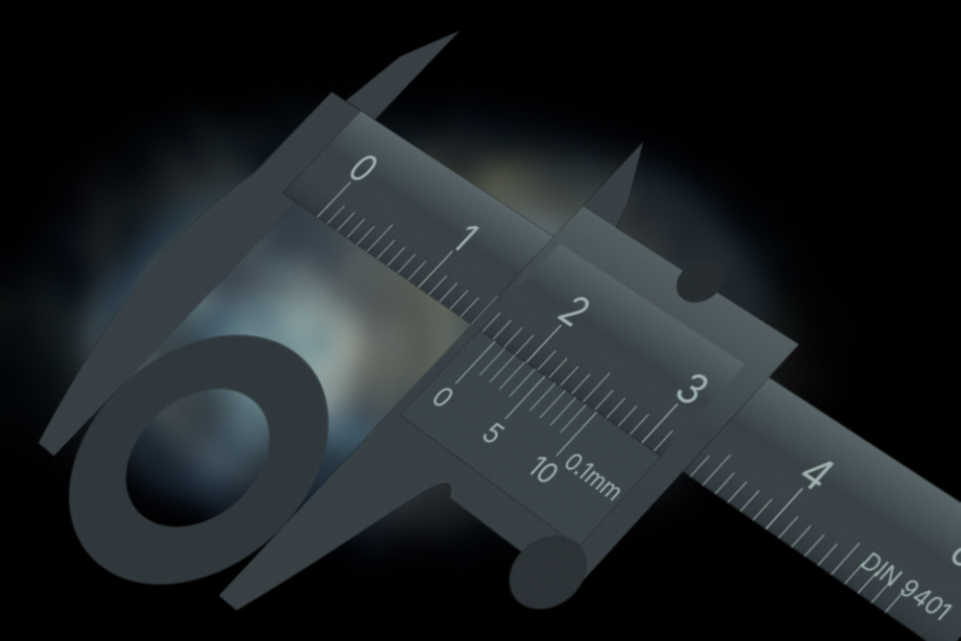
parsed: 17.2 mm
